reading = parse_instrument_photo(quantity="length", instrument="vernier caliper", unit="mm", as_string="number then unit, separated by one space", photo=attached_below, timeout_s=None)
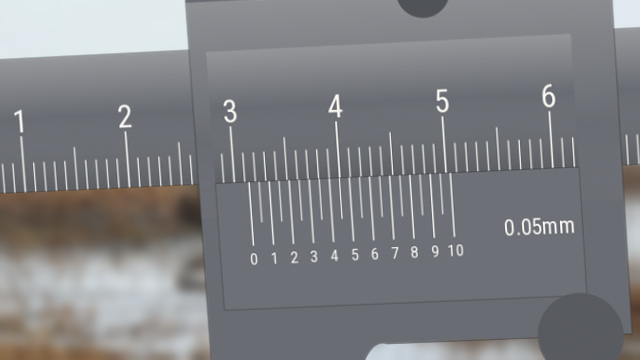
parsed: 31.4 mm
